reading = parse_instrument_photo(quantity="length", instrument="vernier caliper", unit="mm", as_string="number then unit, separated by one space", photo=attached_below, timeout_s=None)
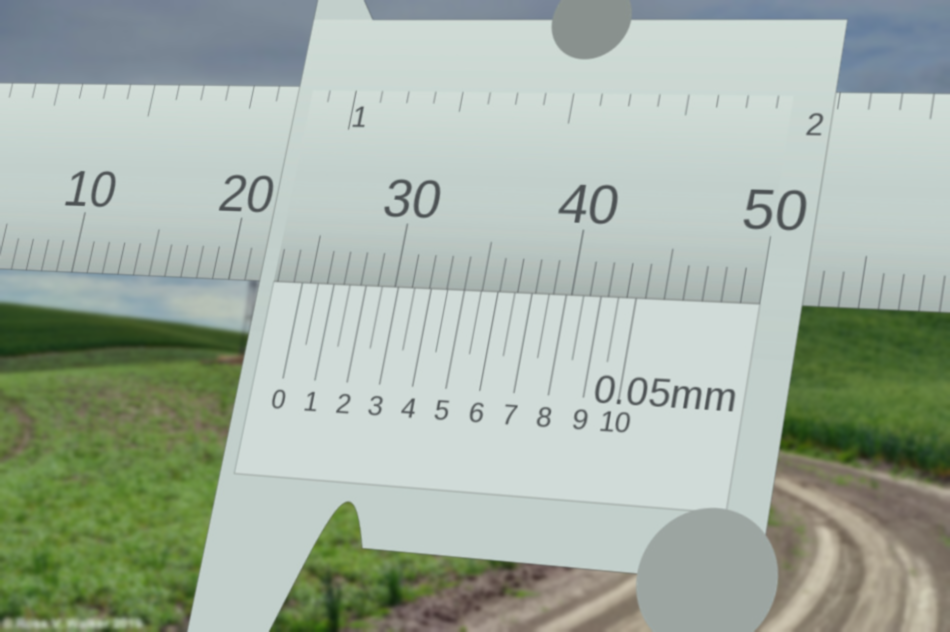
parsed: 24.5 mm
